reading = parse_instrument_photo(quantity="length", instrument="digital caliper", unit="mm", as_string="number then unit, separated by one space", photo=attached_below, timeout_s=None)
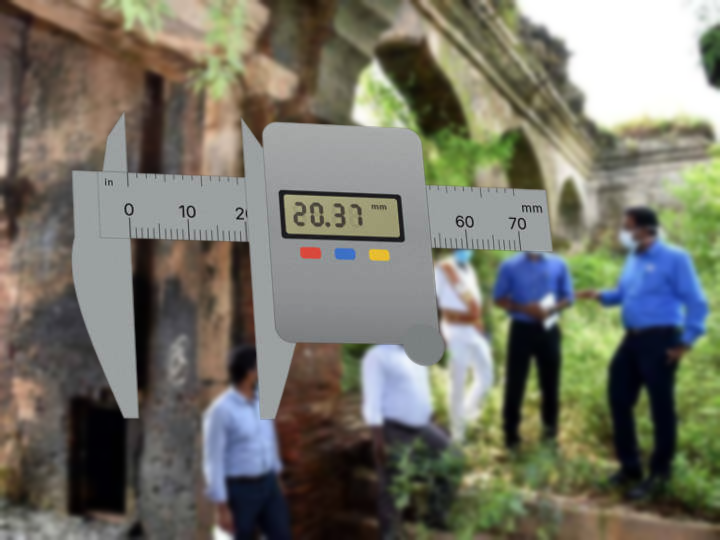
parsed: 20.37 mm
